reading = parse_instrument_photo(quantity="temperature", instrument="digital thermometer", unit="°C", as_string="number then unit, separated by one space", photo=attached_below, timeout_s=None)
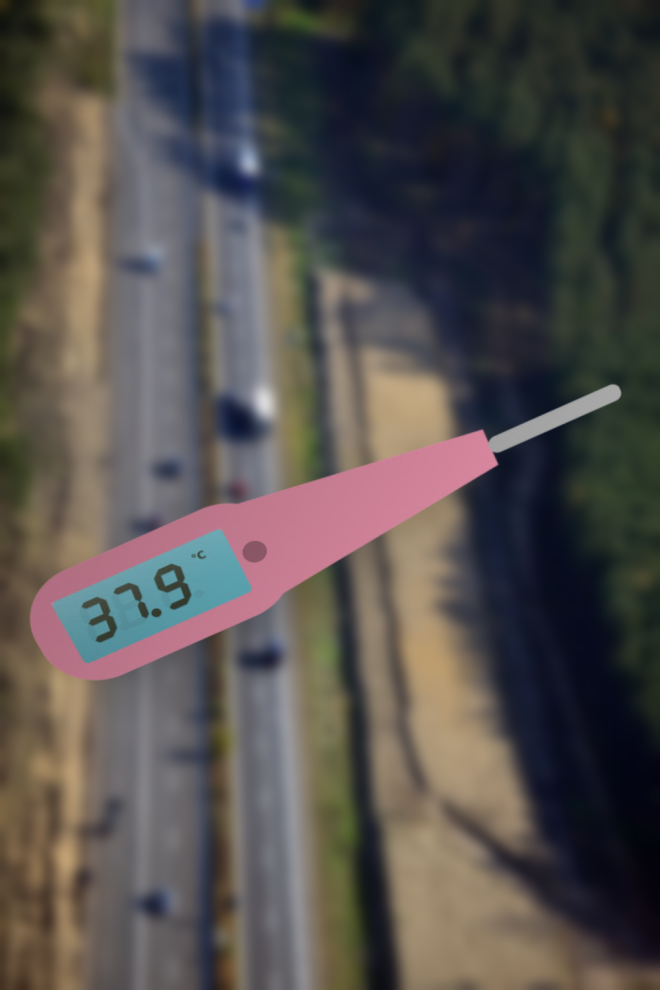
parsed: 37.9 °C
